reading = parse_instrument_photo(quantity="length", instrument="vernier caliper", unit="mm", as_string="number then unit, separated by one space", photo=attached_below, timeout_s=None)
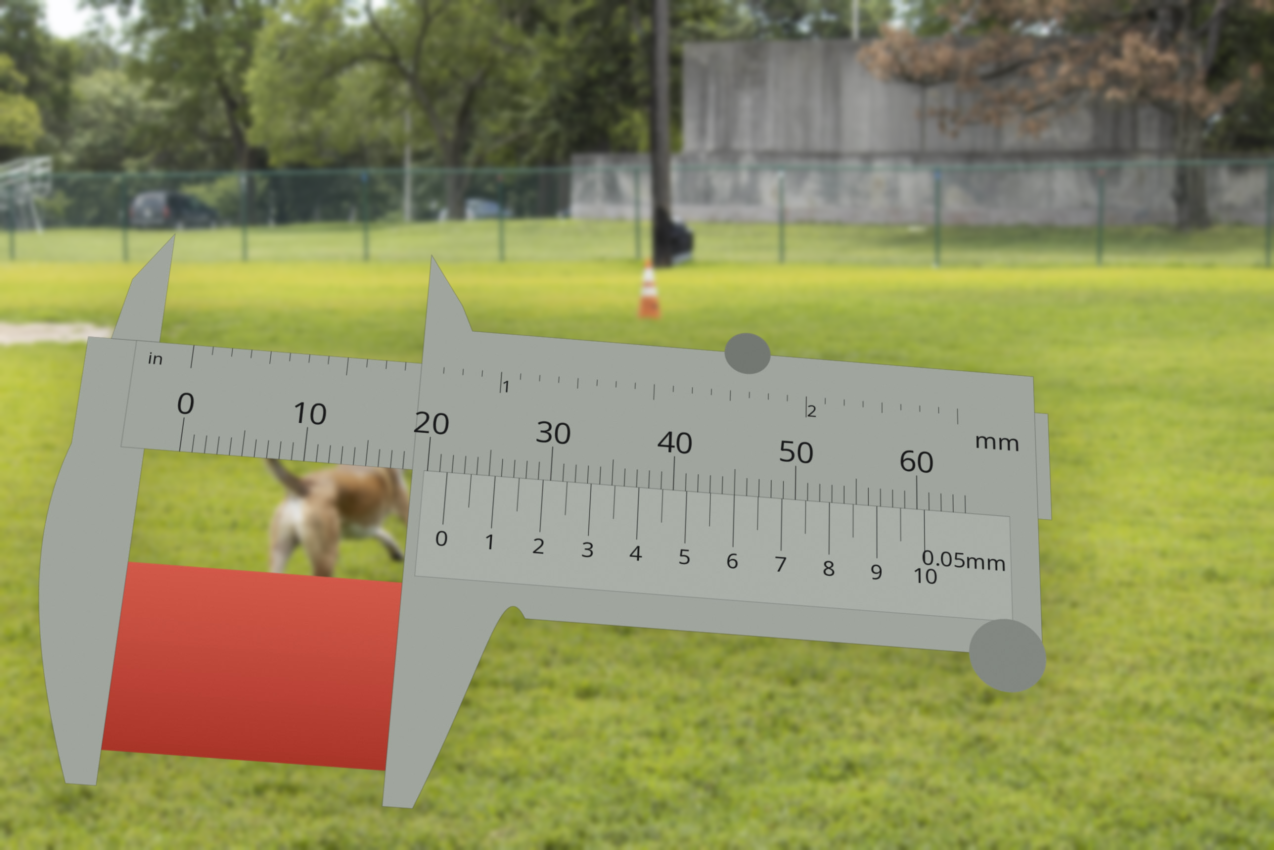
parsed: 21.6 mm
